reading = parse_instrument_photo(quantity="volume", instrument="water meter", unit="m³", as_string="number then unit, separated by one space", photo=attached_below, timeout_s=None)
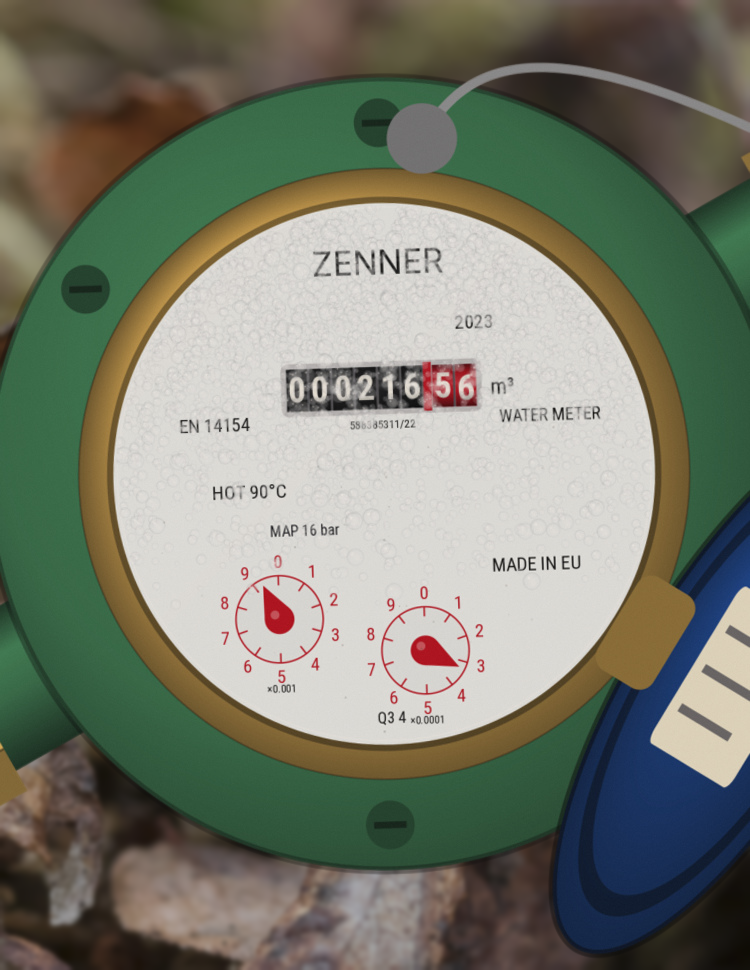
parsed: 216.5593 m³
